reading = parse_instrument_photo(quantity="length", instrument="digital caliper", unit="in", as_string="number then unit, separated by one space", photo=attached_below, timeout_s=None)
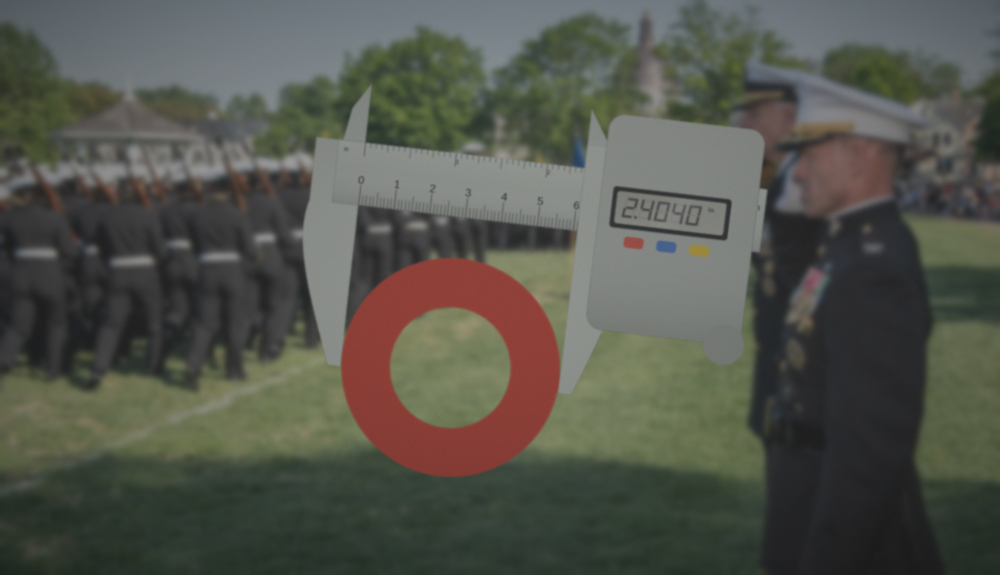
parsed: 2.4040 in
